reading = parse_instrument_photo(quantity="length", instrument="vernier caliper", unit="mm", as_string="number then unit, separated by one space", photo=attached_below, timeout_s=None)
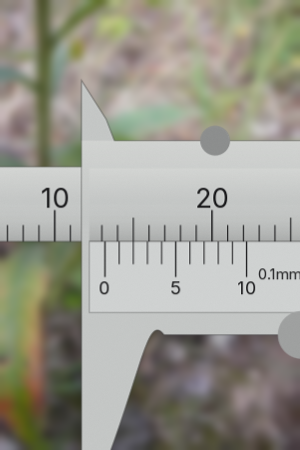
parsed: 13.2 mm
